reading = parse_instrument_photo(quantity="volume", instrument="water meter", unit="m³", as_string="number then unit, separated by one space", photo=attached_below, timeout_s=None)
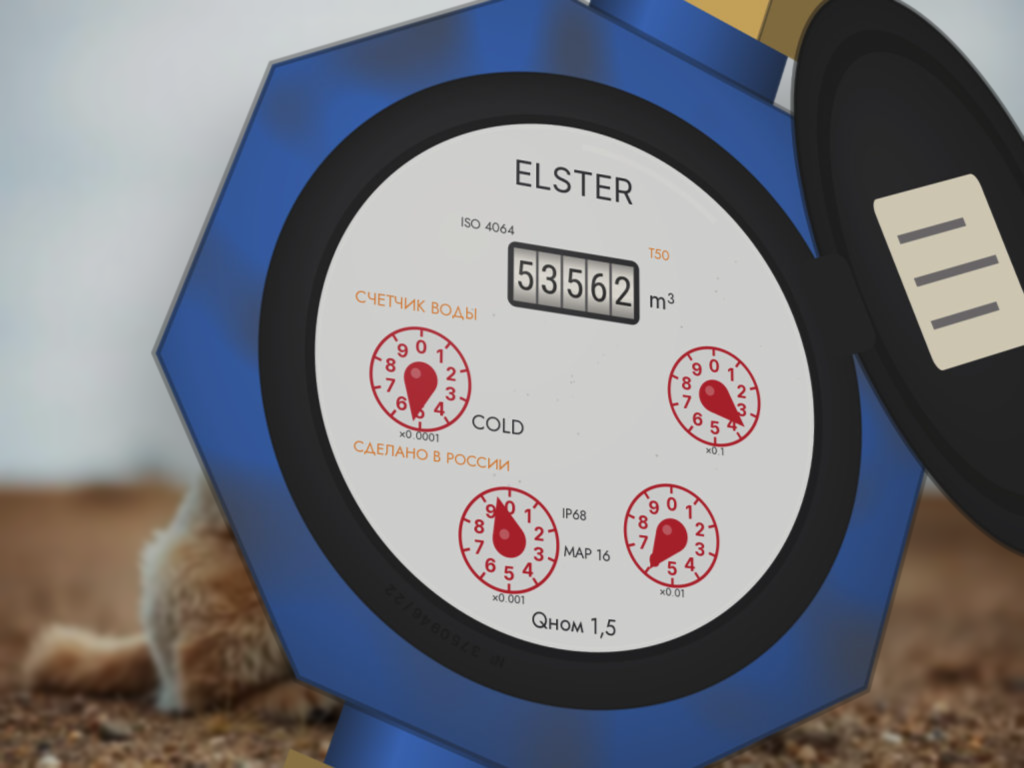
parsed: 53562.3595 m³
